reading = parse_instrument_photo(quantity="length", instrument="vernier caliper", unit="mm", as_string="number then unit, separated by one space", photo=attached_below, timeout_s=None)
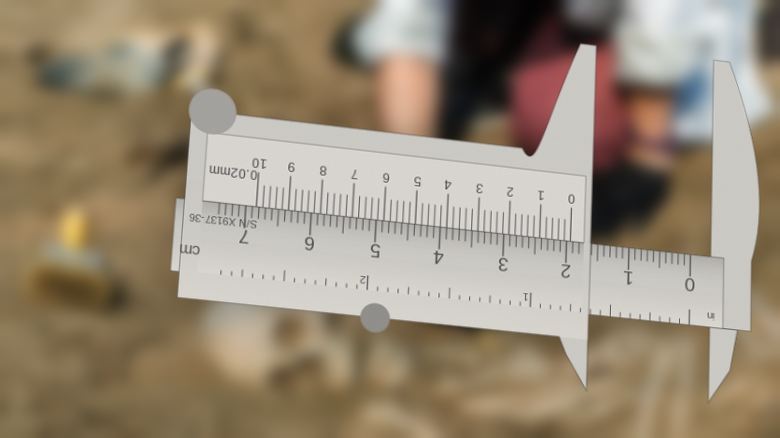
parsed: 19.4 mm
